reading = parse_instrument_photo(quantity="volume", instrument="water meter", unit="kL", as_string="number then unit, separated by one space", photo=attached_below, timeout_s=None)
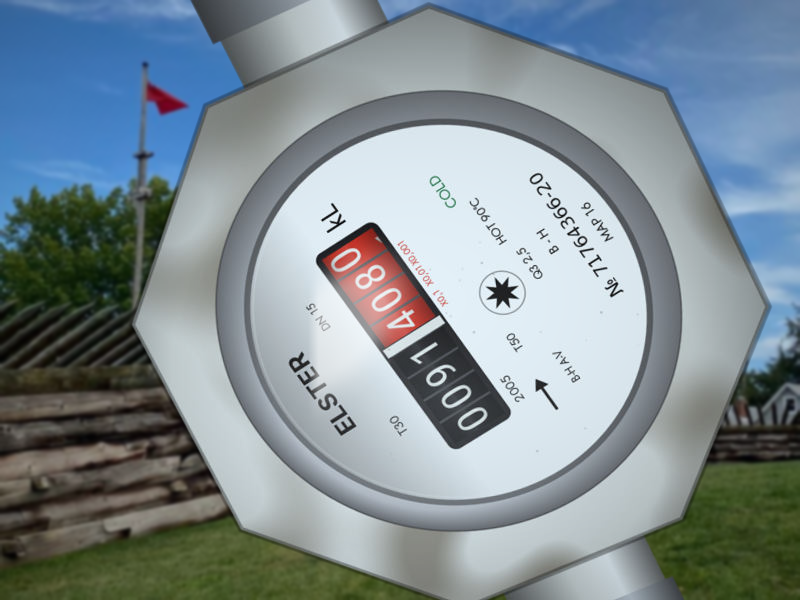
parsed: 91.4080 kL
